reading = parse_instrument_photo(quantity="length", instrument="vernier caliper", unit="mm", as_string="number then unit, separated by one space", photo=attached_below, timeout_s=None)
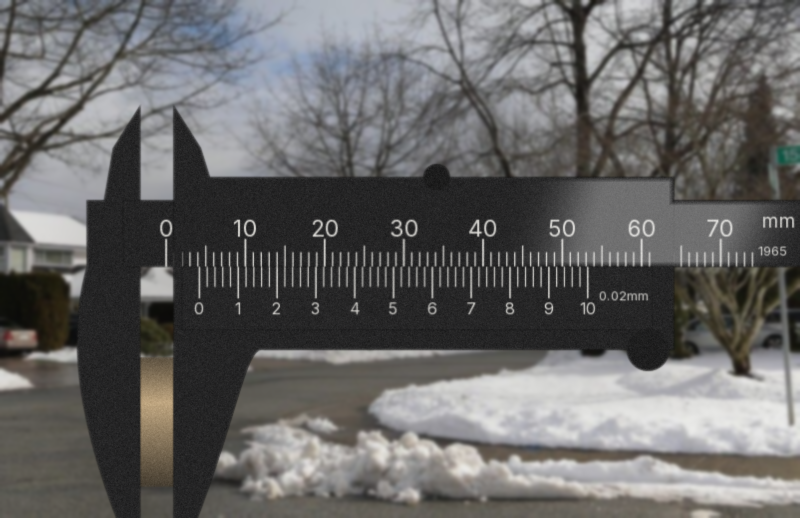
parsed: 4.2 mm
